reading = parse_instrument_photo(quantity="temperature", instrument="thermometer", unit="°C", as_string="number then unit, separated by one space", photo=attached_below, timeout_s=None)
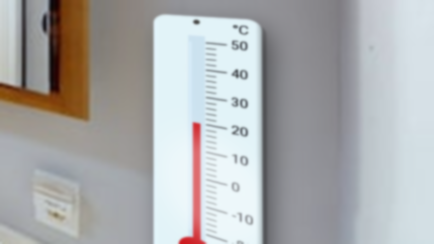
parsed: 20 °C
